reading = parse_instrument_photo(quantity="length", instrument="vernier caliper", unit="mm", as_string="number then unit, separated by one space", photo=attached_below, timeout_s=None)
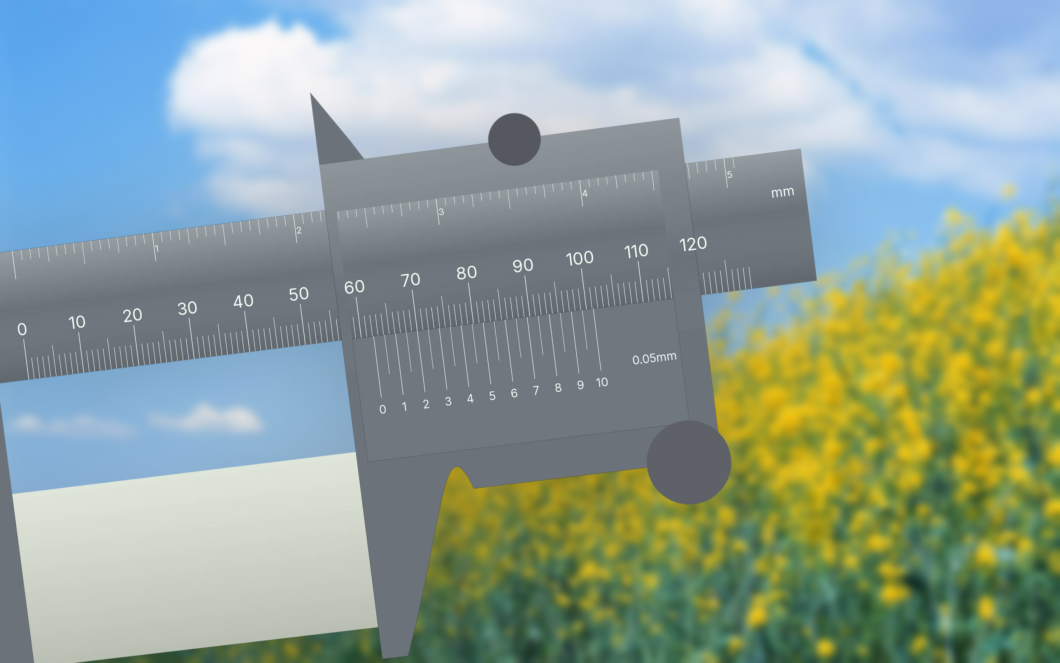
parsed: 62.2 mm
